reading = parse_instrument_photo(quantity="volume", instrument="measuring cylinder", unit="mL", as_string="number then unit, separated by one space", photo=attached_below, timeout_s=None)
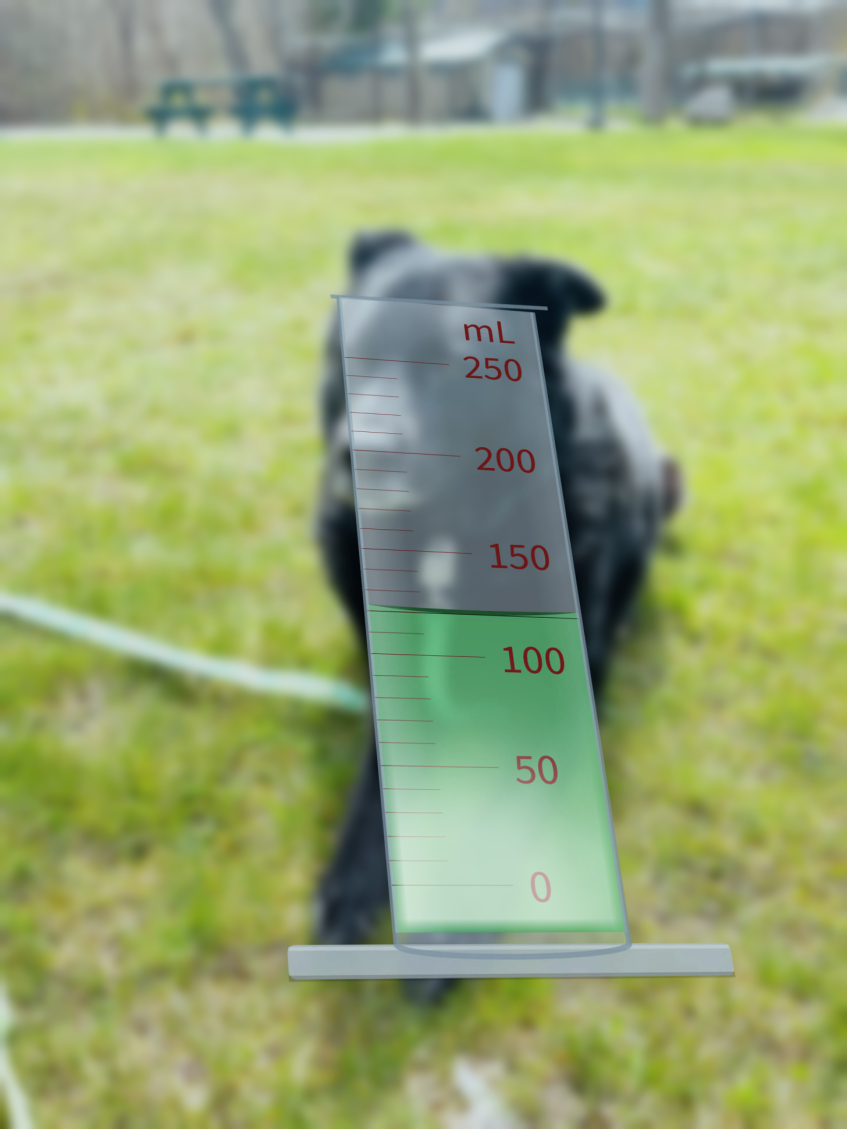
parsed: 120 mL
